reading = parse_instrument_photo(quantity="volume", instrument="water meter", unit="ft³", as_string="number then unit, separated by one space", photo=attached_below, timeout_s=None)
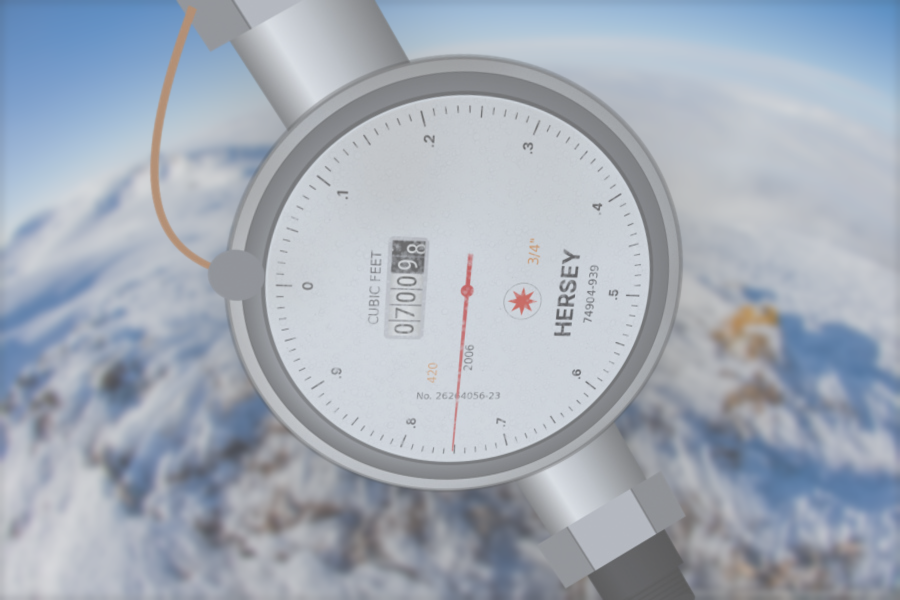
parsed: 70097.75 ft³
